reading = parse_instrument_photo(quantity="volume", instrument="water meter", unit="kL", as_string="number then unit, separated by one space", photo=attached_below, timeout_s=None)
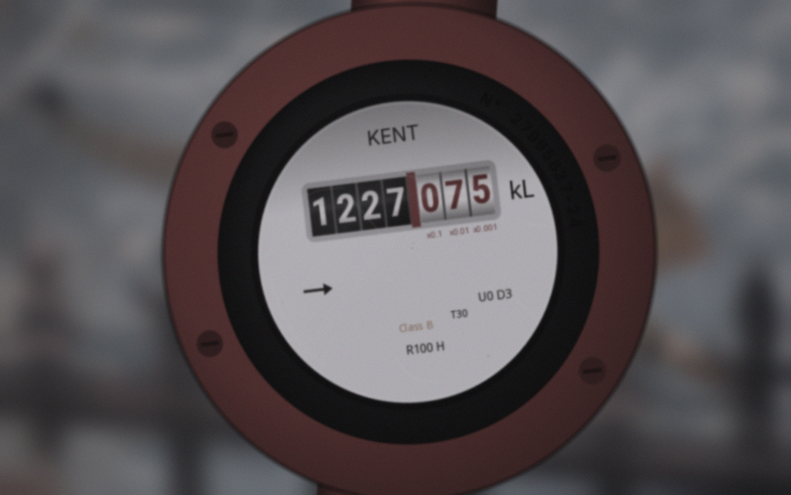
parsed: 1227.075 kL
